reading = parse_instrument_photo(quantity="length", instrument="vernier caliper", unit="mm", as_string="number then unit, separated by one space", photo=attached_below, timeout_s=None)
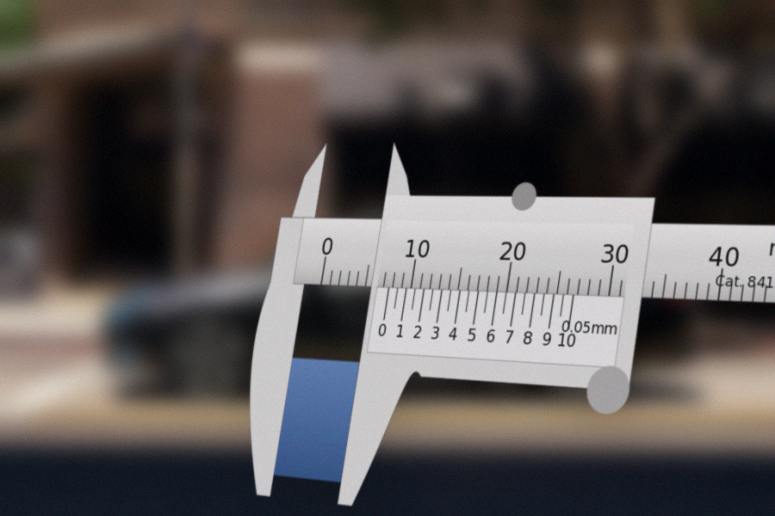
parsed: 7.6 mm
